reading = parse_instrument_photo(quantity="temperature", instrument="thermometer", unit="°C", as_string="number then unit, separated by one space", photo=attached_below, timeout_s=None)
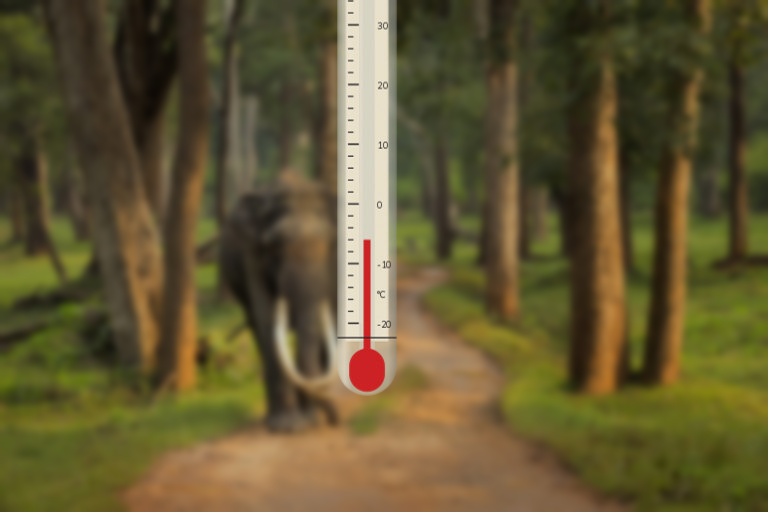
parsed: -6 °C
